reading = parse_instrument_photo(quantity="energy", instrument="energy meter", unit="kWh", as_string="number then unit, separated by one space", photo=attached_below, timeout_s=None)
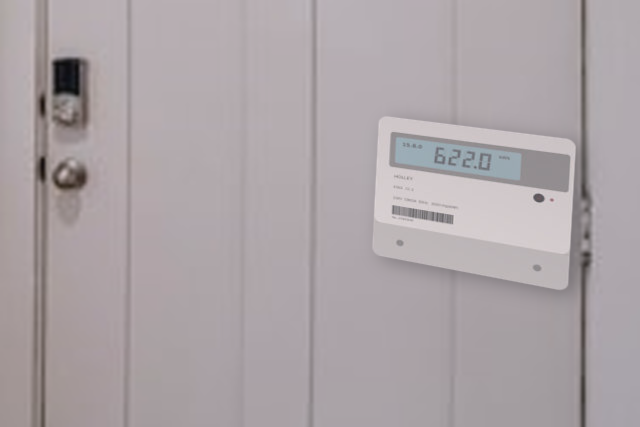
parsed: 622.0 kWh
